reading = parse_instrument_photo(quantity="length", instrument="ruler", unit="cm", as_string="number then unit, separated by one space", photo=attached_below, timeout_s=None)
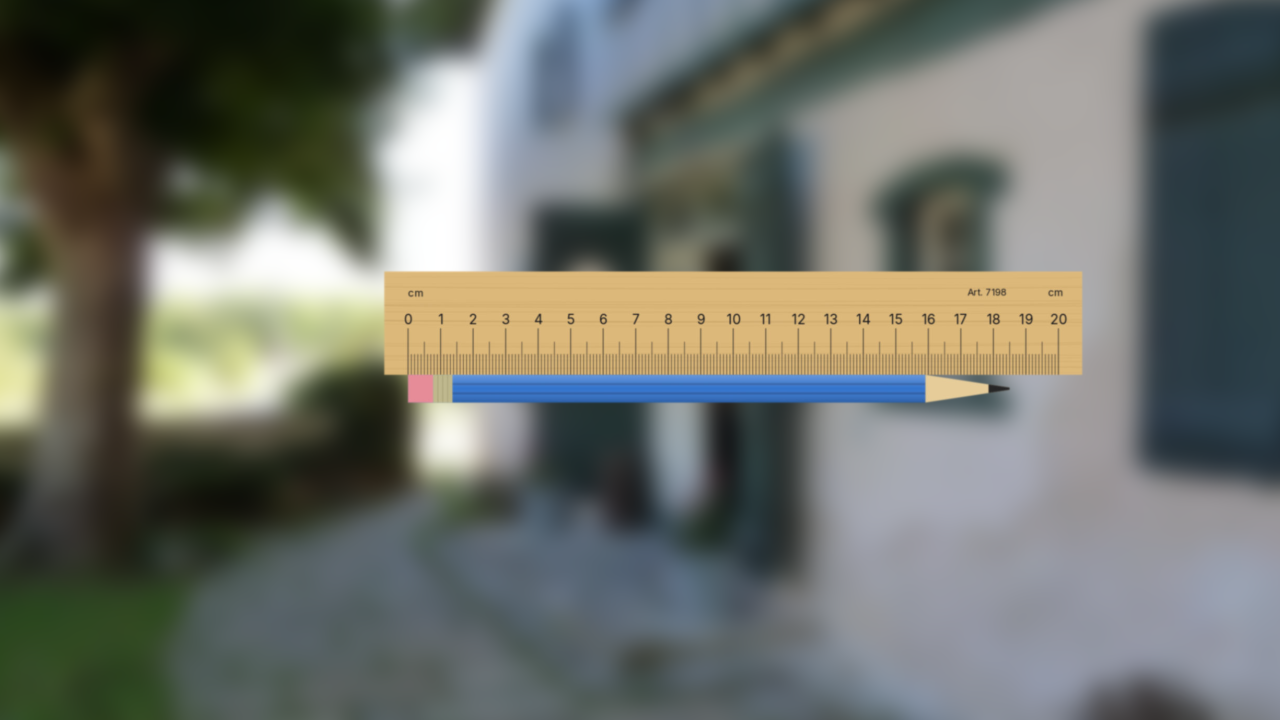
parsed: 18.5 cm
